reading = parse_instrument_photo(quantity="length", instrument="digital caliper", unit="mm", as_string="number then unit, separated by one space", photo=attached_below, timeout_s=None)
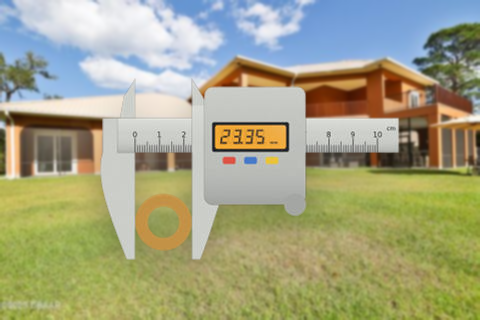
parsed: 23.35 mm
